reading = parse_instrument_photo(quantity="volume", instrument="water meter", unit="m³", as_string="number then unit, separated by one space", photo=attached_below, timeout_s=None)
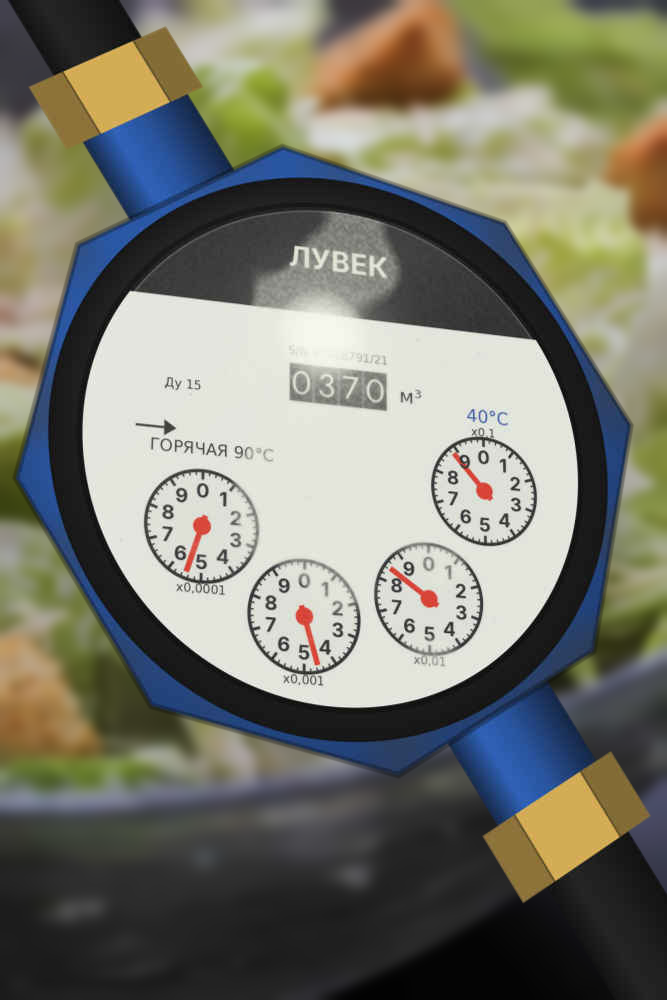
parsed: 370.8845 m³
